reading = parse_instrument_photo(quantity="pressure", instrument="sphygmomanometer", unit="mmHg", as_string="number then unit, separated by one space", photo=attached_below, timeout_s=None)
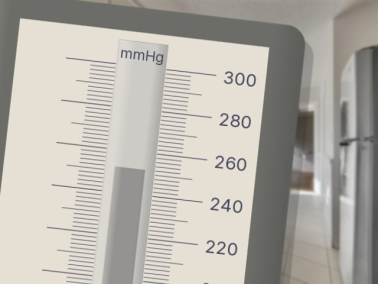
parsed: 252 mmHg
